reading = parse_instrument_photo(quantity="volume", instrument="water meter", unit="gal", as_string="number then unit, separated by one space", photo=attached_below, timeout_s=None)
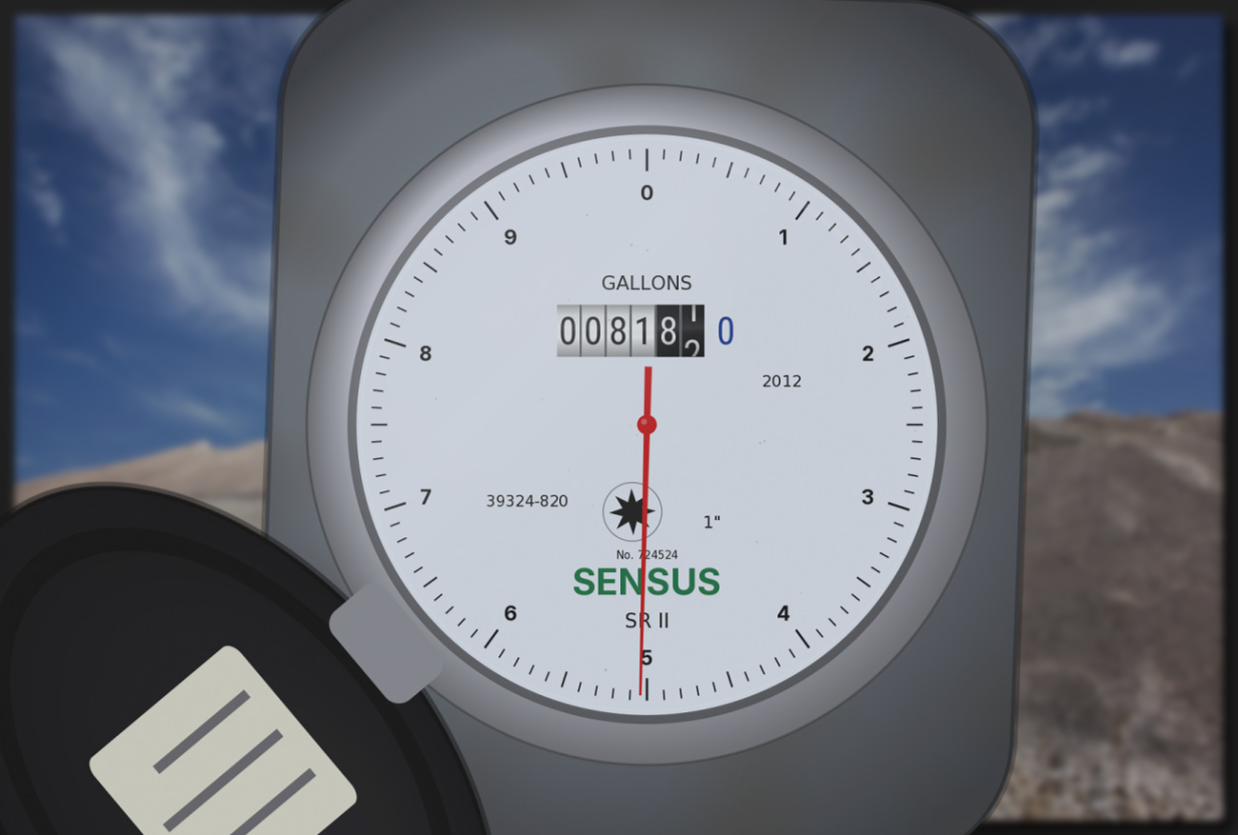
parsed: 81815.0 gal
